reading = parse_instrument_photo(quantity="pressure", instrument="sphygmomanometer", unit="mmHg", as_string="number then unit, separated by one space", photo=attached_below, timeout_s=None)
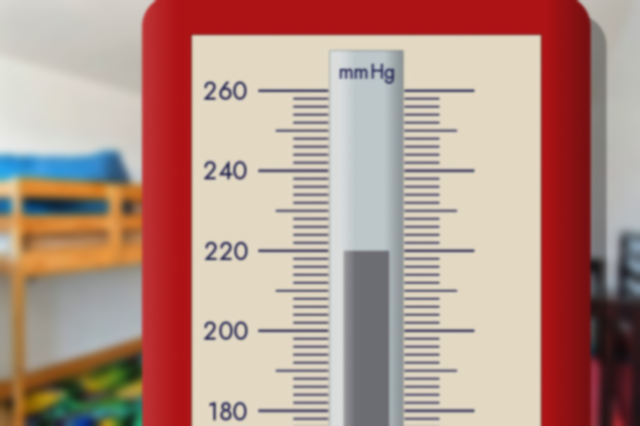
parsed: 220 mmHg
